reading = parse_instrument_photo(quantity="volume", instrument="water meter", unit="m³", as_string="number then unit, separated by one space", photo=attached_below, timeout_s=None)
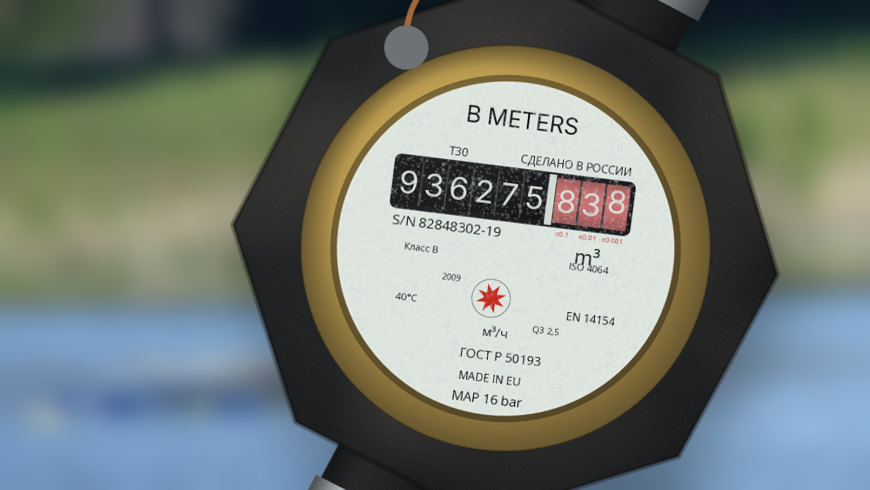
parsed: 936275.838 m³
